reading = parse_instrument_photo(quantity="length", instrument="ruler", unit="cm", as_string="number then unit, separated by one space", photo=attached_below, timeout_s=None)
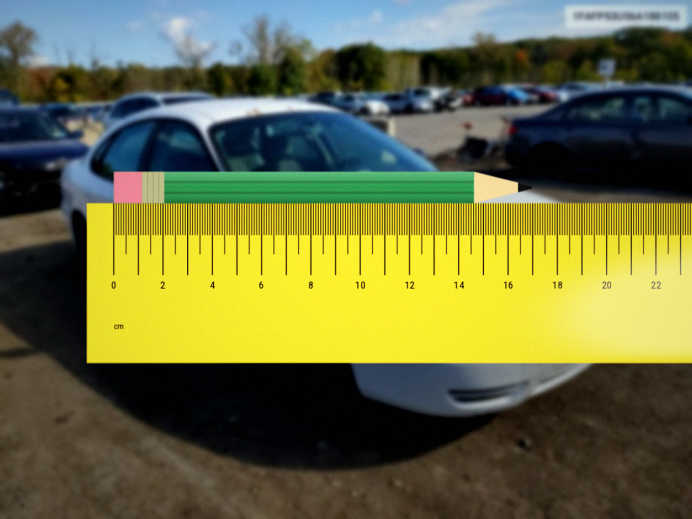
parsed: 17 cm
